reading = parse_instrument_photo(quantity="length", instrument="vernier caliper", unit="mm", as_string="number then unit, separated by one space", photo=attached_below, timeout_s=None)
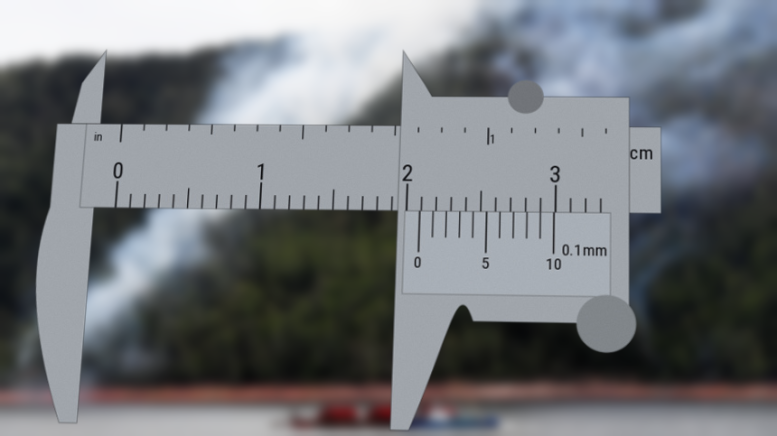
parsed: 20.9 mm
